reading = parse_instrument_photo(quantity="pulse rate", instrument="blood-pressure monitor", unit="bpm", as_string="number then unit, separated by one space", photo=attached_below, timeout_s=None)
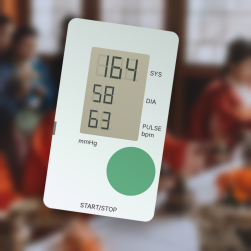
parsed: 63 bpm
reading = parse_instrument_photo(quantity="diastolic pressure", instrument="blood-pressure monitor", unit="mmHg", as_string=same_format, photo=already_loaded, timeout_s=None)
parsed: 58 mmHg
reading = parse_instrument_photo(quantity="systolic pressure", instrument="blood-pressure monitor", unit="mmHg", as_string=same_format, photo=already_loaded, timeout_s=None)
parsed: 164 mmHg
